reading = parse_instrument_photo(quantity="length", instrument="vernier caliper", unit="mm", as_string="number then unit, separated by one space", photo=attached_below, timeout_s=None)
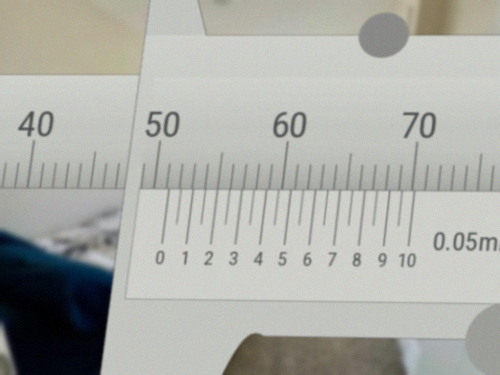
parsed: 51.2 mm
